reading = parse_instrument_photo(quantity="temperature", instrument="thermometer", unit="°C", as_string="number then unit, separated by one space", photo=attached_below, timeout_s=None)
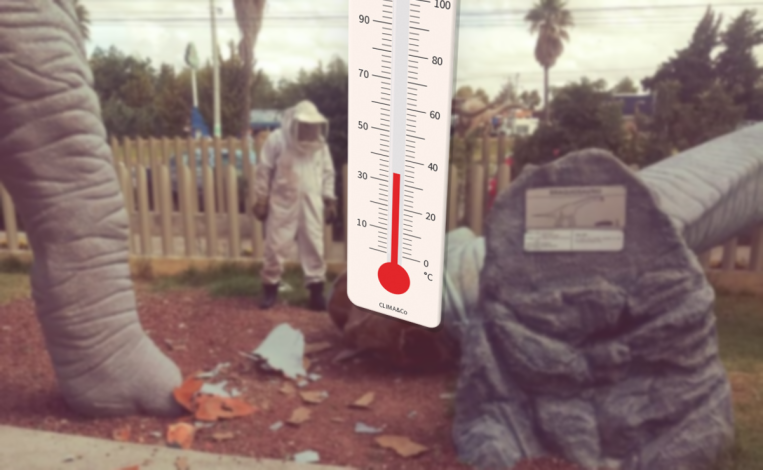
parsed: 34 °C
